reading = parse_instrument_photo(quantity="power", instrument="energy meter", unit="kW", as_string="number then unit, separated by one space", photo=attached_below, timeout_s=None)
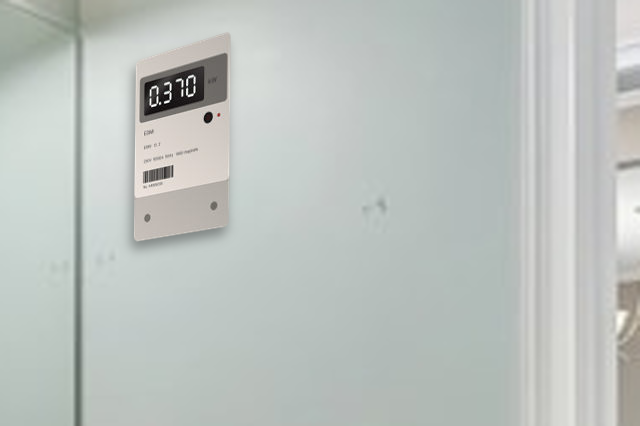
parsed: 0.370 kW
